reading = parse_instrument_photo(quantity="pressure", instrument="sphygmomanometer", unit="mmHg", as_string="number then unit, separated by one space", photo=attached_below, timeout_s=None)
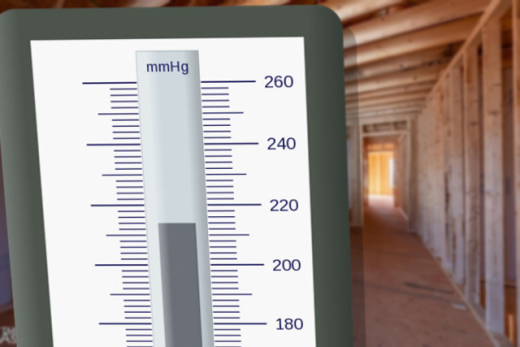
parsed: 214 mmHg
